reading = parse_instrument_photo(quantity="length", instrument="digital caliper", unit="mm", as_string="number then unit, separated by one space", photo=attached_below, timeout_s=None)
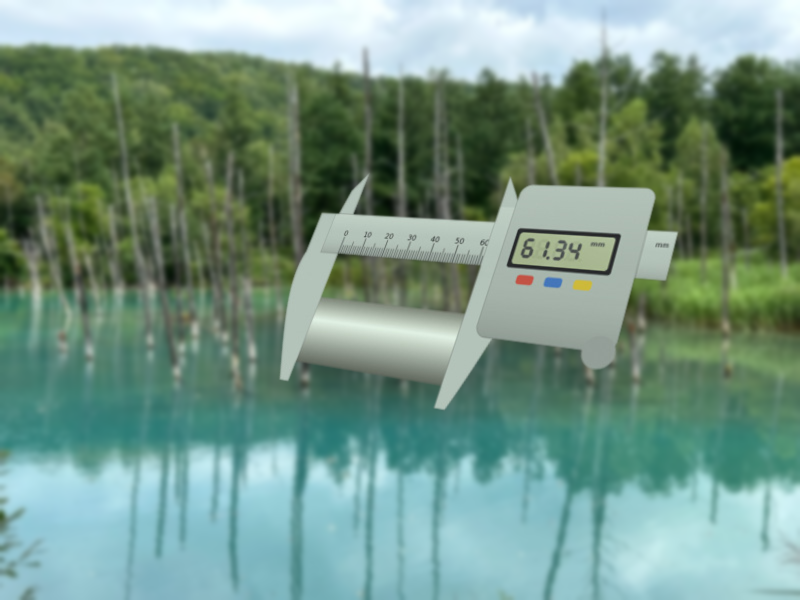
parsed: 61.34 mm
